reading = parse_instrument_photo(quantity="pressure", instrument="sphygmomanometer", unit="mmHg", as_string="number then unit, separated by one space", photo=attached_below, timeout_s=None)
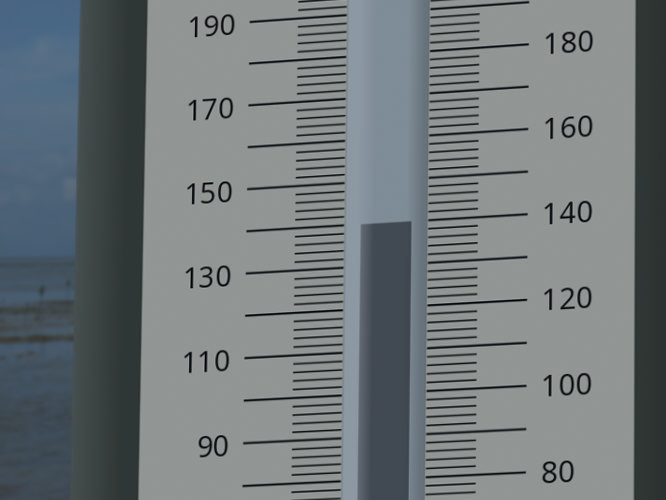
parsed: 140 mmHg
